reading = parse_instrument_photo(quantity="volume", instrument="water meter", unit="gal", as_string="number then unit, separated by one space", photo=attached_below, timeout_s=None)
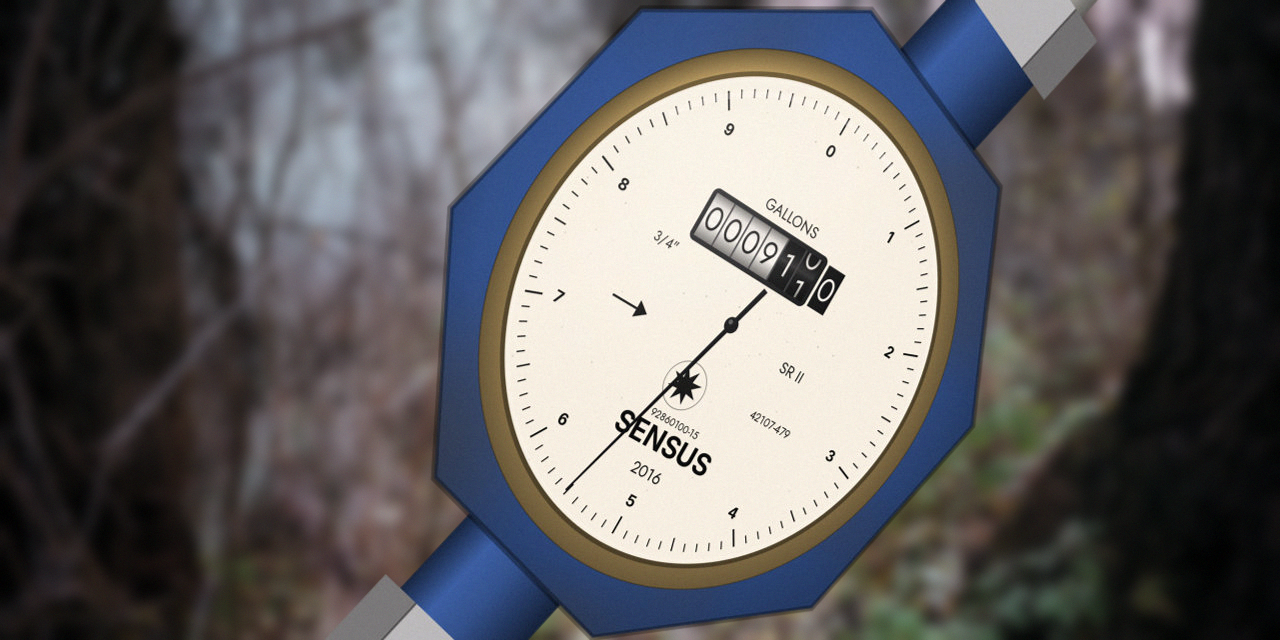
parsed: 9105.5 gal
